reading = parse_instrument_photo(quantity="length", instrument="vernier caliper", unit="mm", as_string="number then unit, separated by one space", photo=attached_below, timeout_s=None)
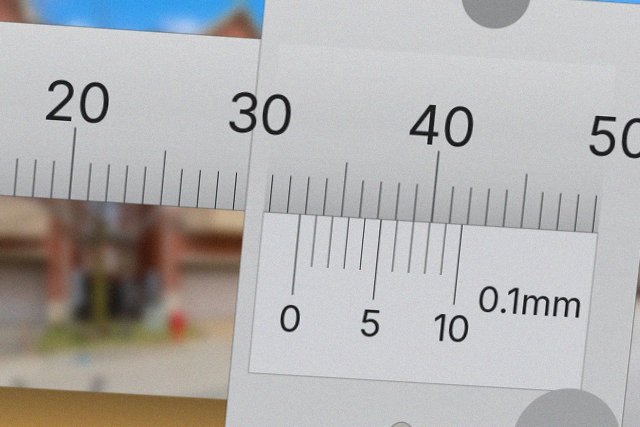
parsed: 32.7 mm
